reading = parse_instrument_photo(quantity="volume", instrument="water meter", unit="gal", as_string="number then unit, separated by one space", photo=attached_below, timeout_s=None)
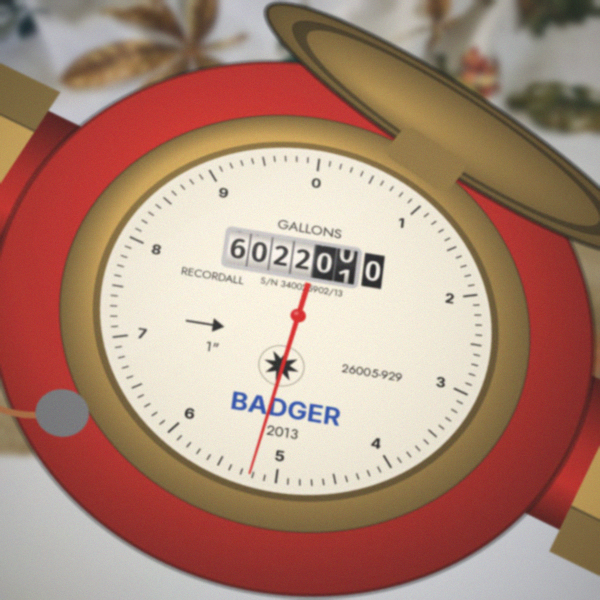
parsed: 6022005.2 gal
